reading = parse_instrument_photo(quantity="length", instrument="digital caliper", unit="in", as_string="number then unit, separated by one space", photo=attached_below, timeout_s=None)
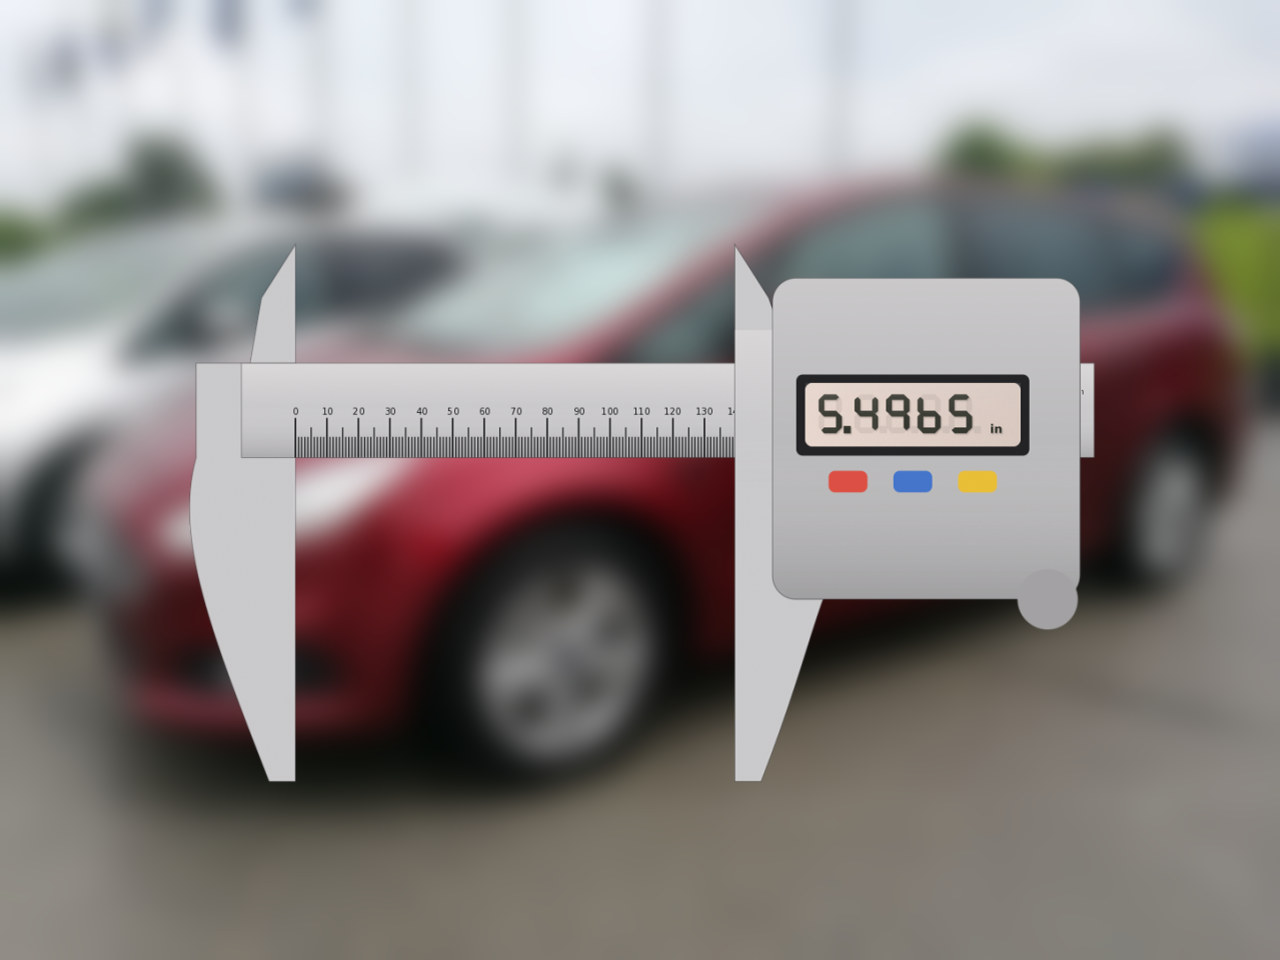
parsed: 5.4965 in
